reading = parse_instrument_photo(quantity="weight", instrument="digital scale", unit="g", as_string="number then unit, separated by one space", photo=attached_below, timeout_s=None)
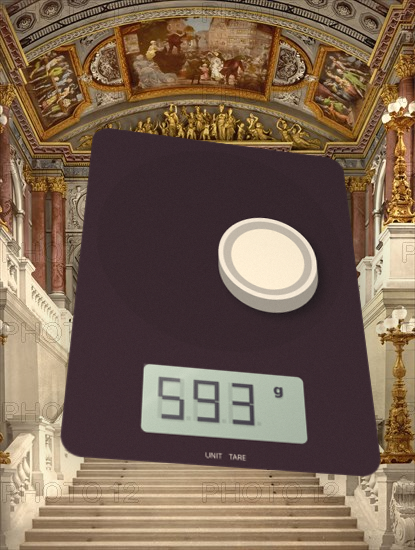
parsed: 593 g
